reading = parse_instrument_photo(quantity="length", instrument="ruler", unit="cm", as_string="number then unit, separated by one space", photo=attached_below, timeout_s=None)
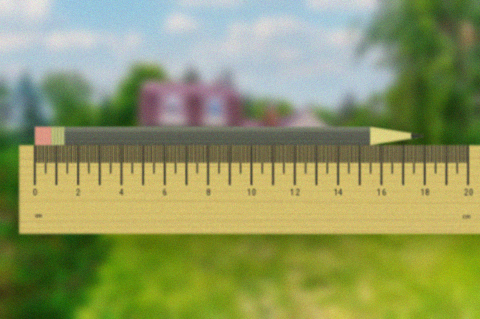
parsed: 18 cm
